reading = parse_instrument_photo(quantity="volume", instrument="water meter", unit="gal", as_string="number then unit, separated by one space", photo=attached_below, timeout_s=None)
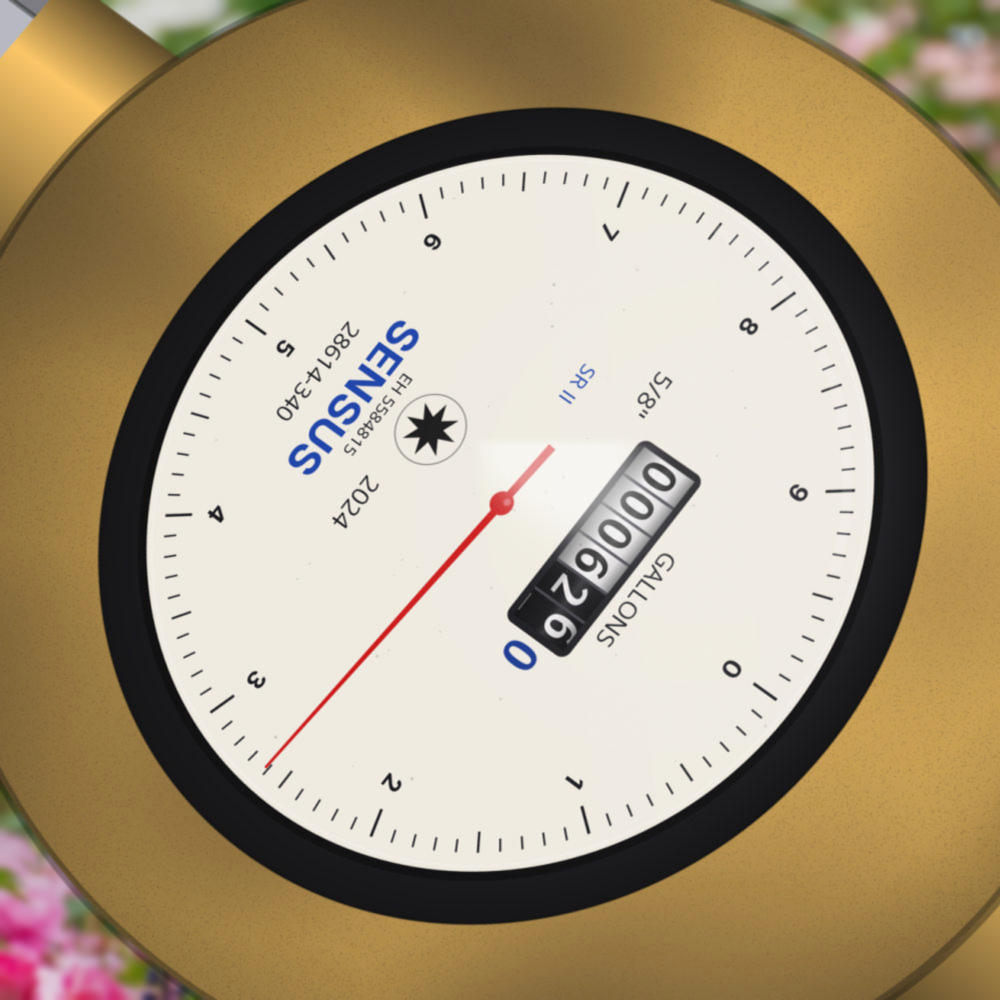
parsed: 6262.6 gal
